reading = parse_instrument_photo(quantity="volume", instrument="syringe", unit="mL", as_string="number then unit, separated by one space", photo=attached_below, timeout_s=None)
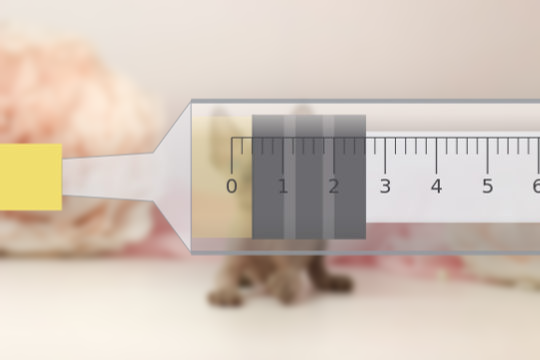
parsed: 0.4 mL
